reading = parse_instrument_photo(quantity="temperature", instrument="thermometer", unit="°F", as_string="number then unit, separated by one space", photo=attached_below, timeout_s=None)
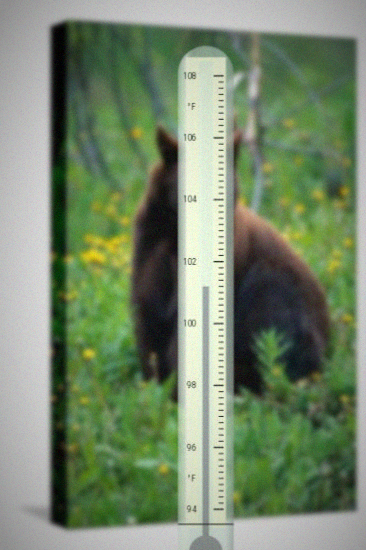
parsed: 101.2 °F
